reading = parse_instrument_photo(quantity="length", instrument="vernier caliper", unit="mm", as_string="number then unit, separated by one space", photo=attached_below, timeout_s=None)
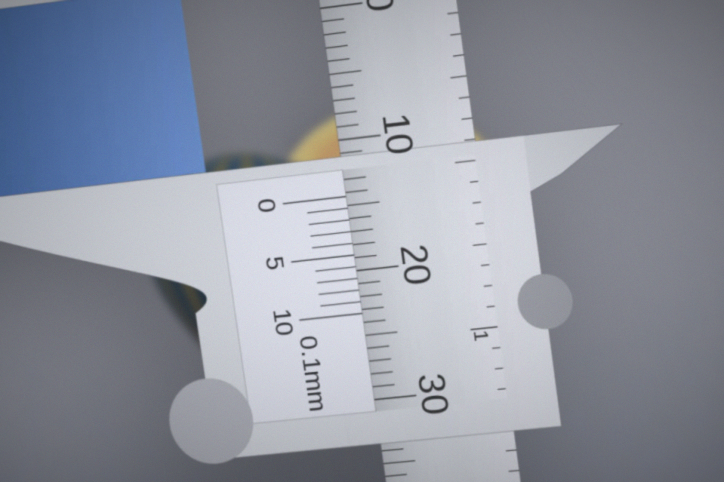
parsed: 14.3 mm
